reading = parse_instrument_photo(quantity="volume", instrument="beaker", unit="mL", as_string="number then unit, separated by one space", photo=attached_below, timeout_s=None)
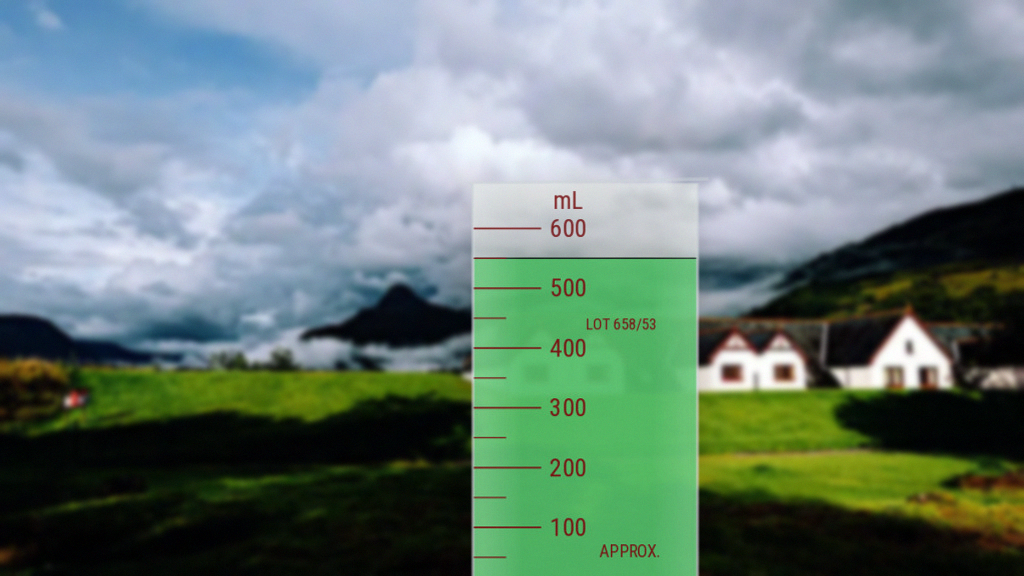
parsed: 550 mL
